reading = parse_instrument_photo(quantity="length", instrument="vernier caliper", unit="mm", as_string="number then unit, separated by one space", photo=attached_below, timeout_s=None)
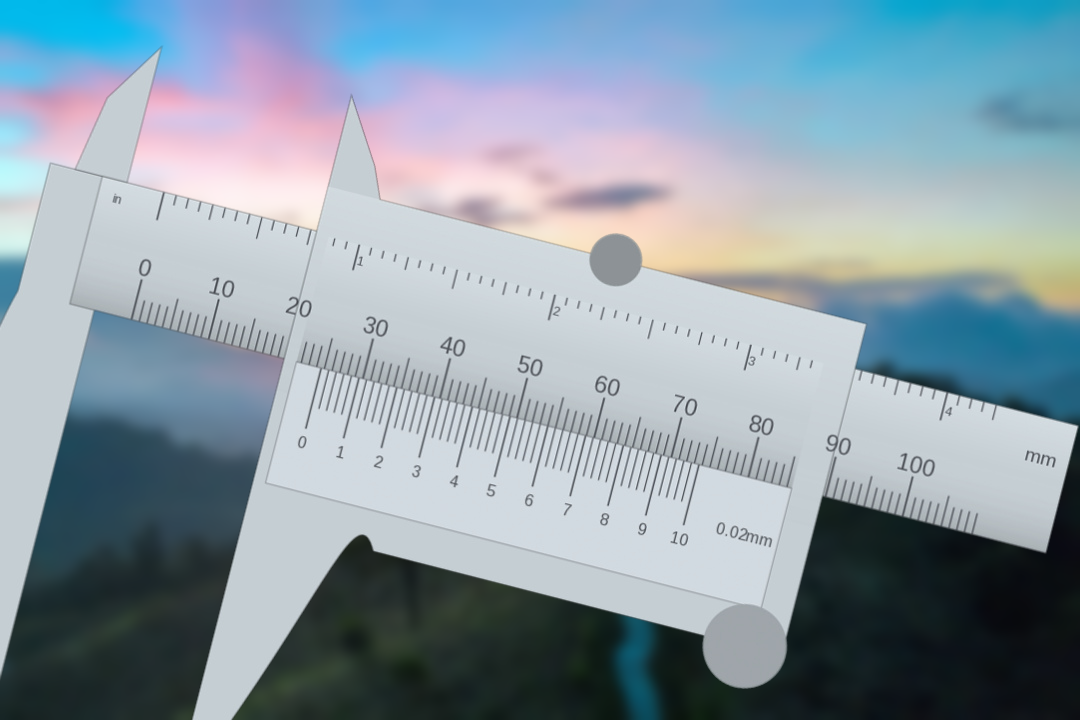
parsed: 24.6 mm
